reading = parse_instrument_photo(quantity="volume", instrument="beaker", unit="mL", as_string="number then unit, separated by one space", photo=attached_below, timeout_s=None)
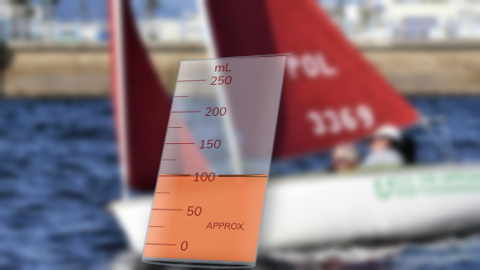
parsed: 100 mL
